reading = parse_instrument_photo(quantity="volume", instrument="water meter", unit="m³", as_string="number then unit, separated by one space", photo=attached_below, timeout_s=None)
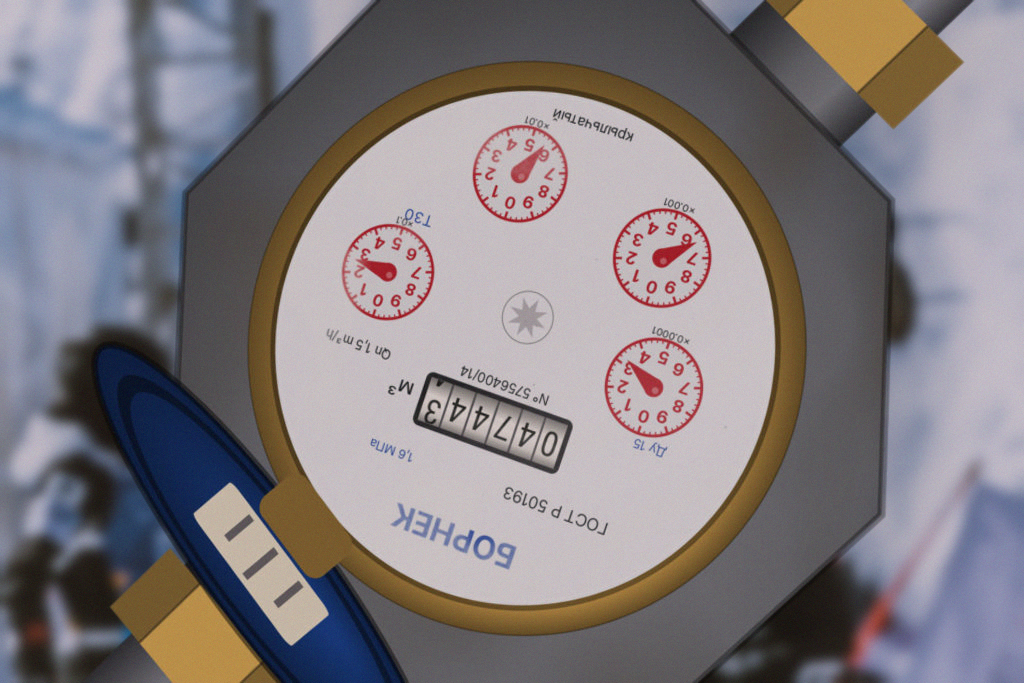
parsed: 47443.2563 m³
